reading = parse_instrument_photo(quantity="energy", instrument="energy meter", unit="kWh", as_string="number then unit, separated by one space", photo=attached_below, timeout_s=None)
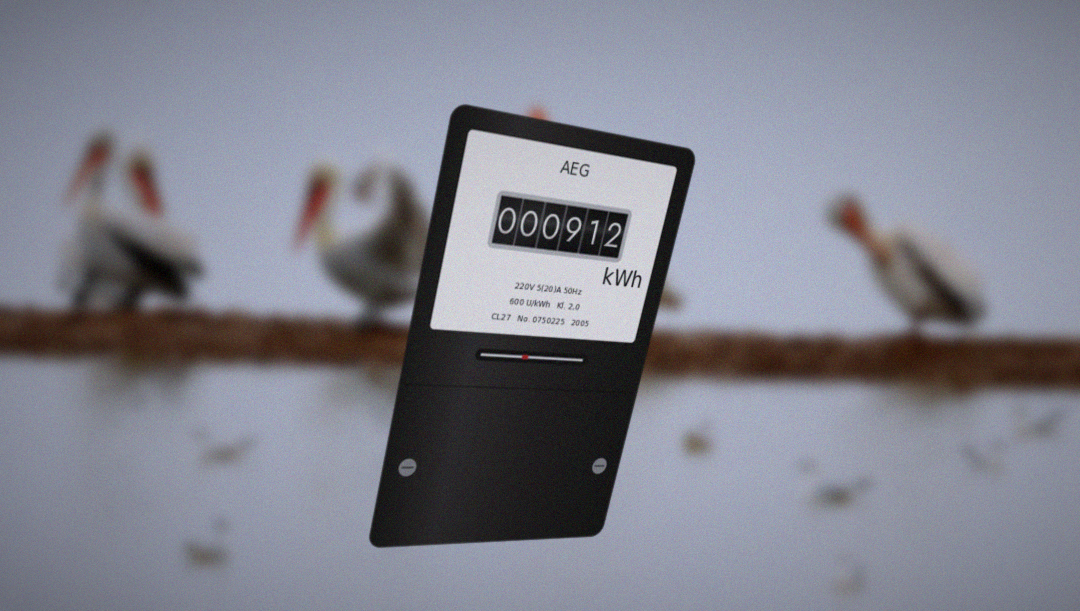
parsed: 912 kWh
